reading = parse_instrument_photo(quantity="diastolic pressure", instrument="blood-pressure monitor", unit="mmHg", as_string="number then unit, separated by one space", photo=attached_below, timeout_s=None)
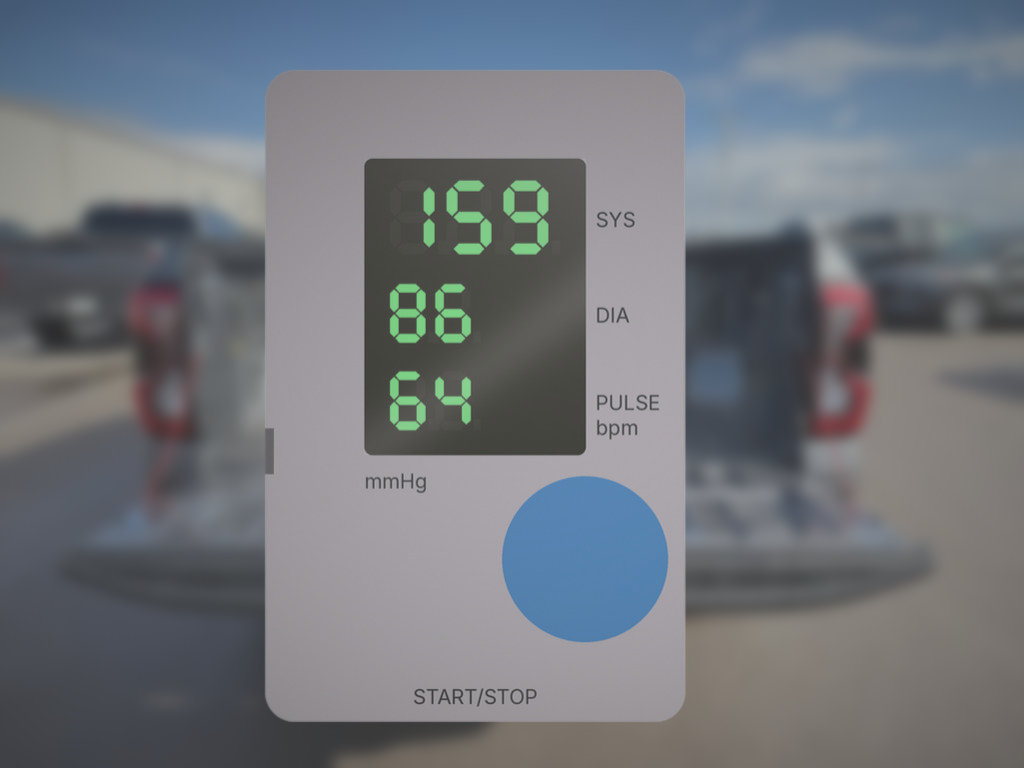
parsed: 86 mmHg
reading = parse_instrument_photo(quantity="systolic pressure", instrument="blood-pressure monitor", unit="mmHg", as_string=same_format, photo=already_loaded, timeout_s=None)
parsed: 159 mmHg
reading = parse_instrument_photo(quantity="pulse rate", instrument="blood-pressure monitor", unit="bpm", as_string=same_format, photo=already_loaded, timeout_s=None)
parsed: 64 bpm
